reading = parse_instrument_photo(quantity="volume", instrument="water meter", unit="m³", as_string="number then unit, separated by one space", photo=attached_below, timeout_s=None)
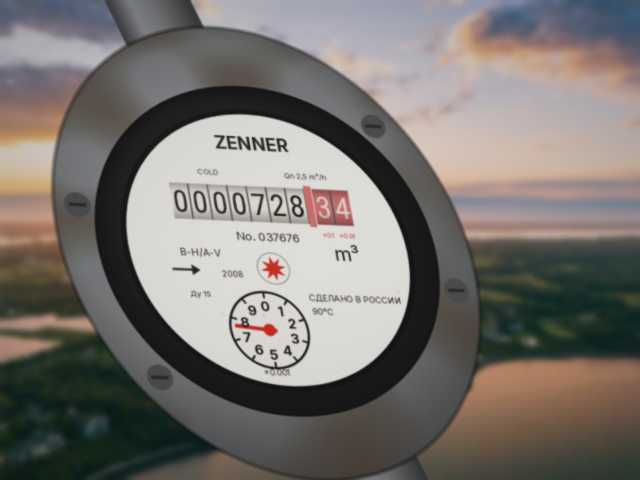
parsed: 728.347 m³
